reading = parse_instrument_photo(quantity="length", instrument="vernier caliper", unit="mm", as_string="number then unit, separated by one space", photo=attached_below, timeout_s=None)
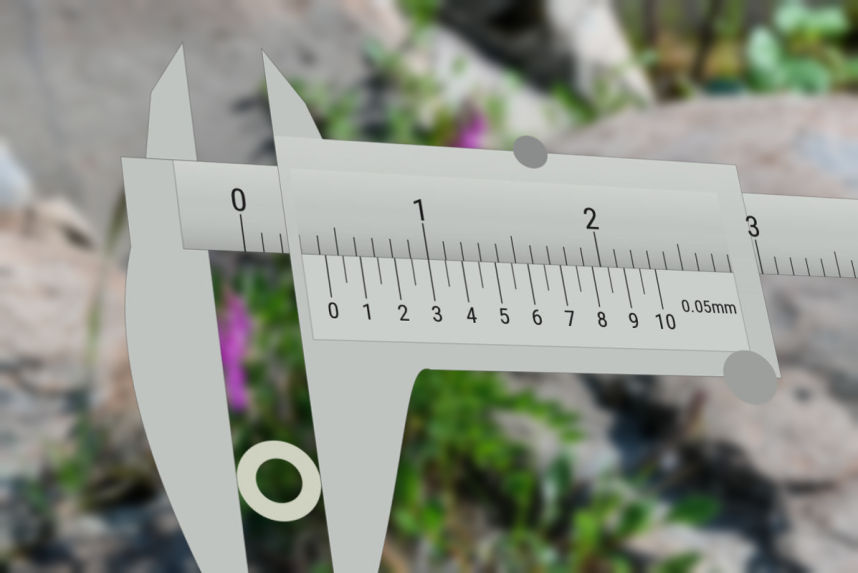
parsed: 4.3 mm
